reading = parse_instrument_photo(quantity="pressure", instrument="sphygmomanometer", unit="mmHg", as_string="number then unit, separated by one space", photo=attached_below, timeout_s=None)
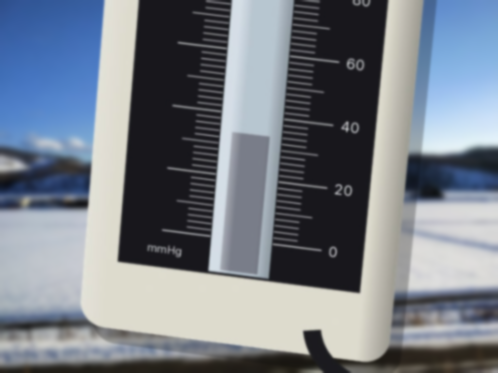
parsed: 34 mmHg
